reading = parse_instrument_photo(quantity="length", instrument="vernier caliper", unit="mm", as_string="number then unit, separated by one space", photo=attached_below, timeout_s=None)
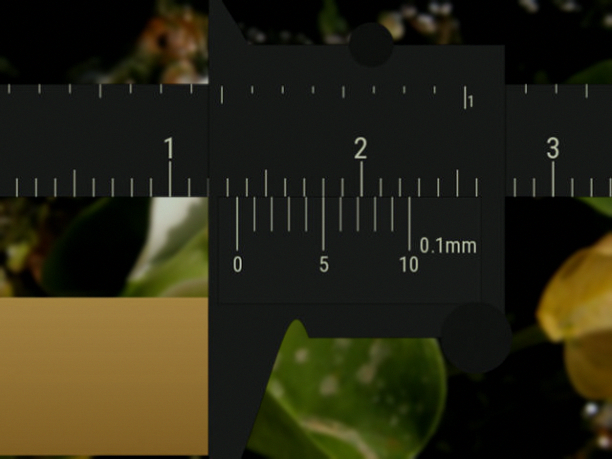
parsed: 13.5 mm
